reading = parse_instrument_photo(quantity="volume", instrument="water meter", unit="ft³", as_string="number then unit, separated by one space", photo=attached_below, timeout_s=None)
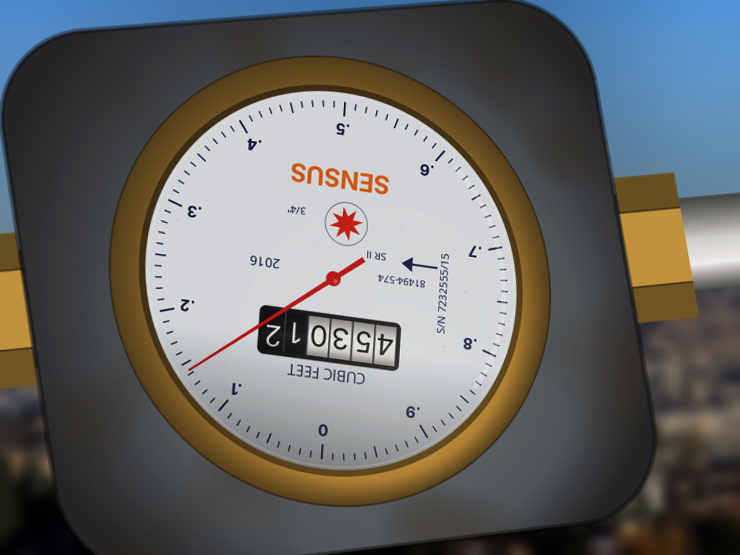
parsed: 453012.14 ft³
